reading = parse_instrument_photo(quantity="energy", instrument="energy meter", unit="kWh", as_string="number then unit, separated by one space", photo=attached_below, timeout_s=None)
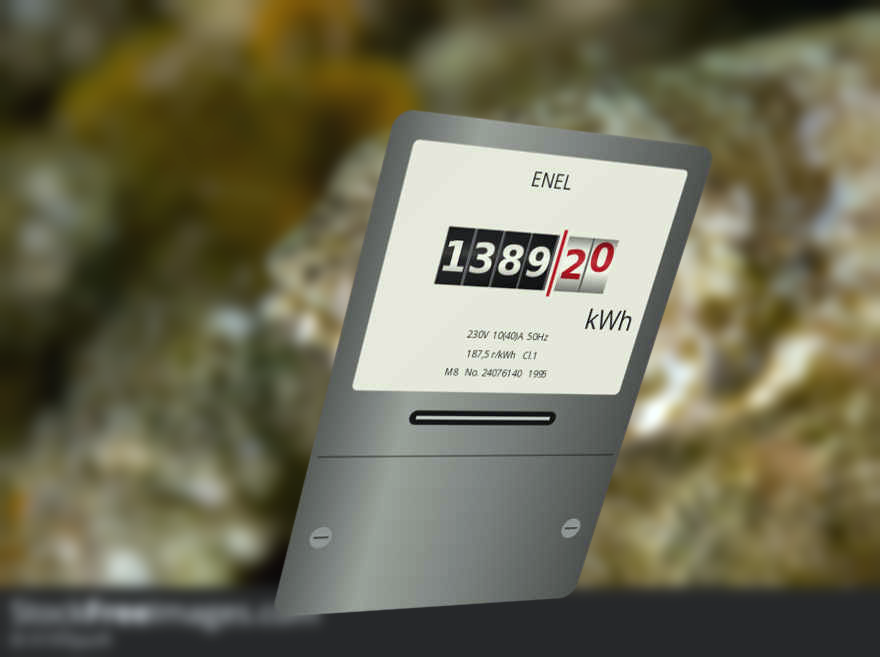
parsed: 1389.20 kWh
